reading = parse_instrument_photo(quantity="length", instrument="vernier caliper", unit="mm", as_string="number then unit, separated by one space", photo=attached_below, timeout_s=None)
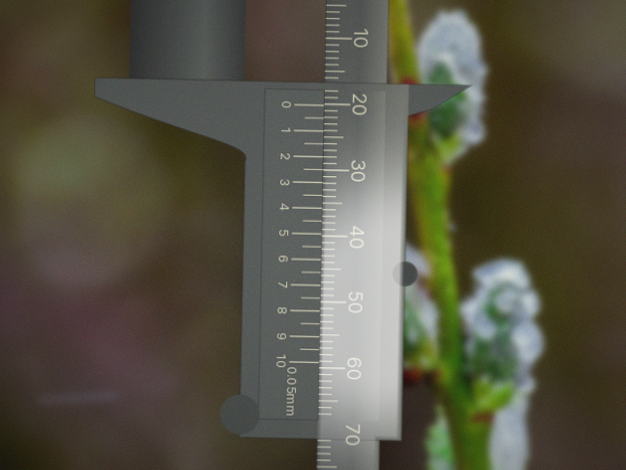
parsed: 20.2 mm
